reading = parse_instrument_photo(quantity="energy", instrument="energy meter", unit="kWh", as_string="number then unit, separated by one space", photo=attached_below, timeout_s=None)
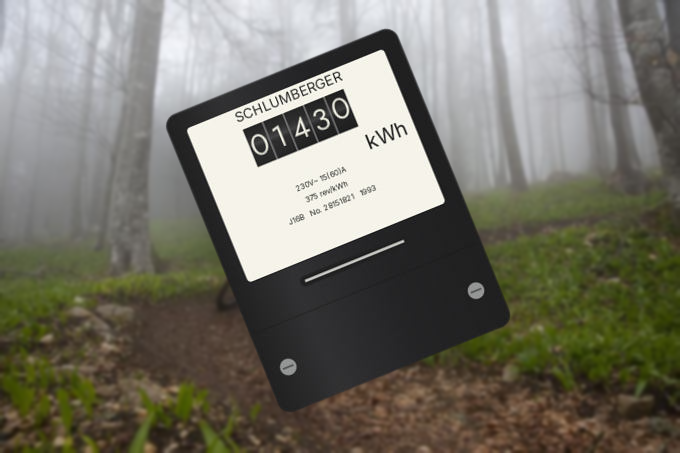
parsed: 1430 kWh
